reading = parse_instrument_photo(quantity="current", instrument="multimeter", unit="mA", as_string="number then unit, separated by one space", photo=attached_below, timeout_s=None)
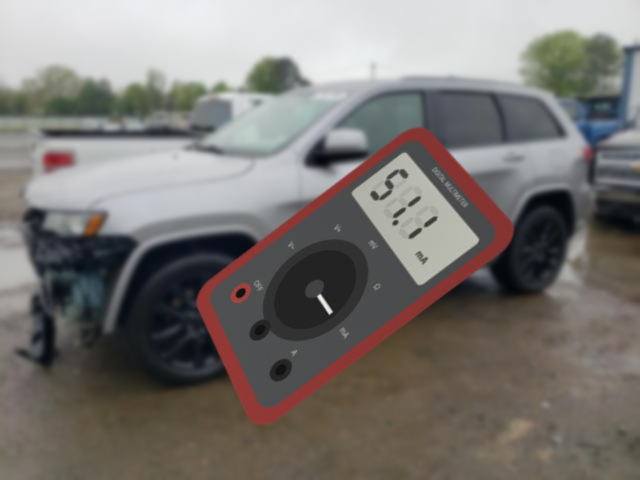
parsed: 51.1 mA
